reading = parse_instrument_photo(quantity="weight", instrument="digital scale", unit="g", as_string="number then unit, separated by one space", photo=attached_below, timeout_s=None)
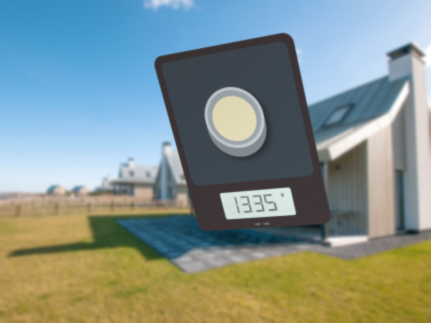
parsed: 1335 g
